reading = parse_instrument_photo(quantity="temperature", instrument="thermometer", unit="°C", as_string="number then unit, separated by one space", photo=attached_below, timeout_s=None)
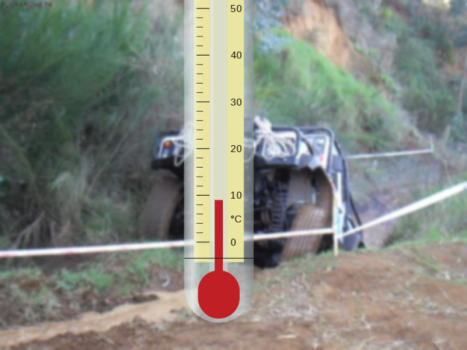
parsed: 9 °C
